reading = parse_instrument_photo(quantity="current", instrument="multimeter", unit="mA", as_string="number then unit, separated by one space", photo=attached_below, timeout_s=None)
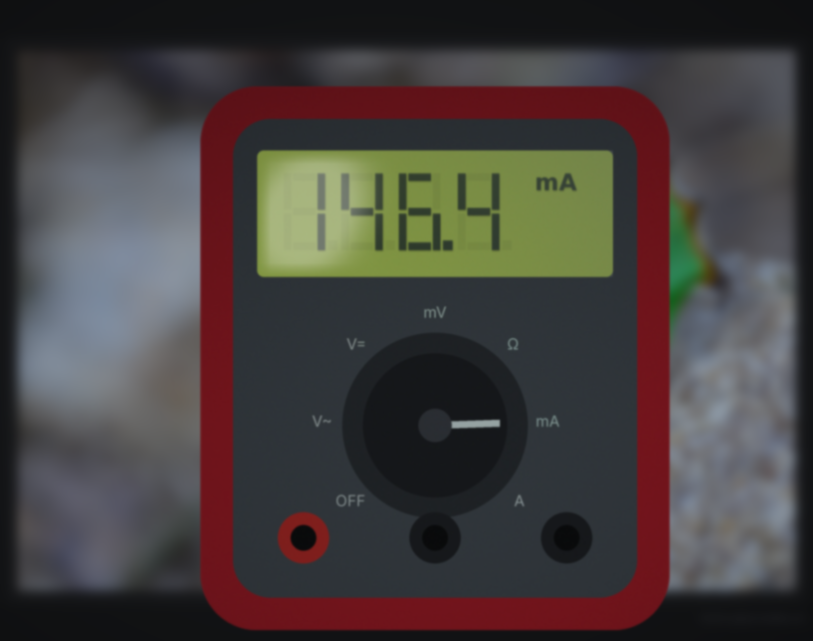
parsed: 146.4 mA
